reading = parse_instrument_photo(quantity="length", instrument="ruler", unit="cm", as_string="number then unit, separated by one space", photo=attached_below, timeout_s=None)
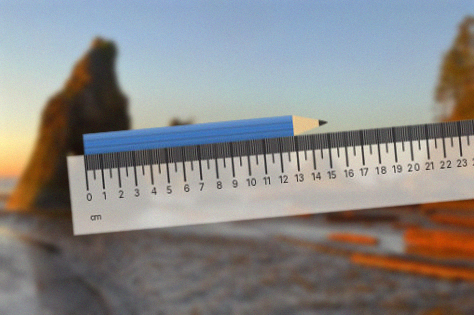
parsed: 15 cm
